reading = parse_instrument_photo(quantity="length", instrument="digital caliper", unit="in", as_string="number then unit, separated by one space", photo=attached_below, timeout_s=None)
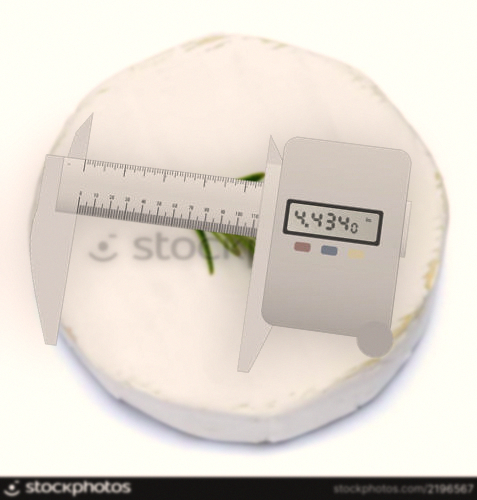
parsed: 4.4340 in
